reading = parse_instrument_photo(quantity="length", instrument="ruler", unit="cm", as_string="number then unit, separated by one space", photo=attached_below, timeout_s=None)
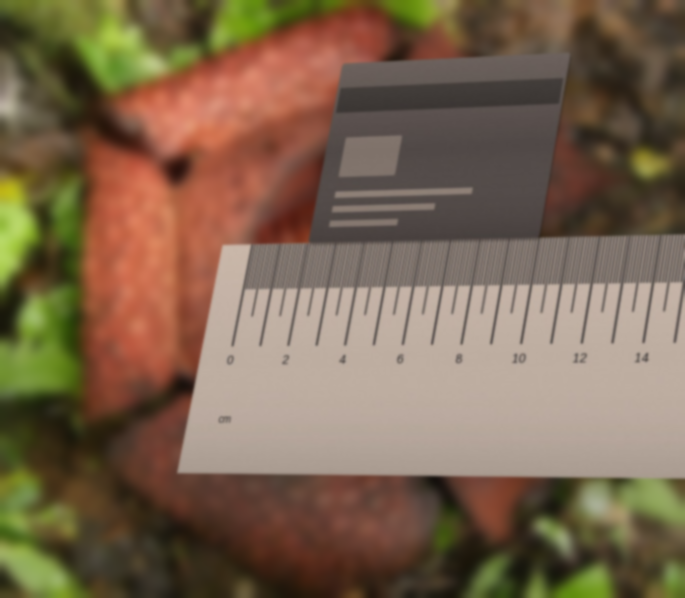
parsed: 8 cm
